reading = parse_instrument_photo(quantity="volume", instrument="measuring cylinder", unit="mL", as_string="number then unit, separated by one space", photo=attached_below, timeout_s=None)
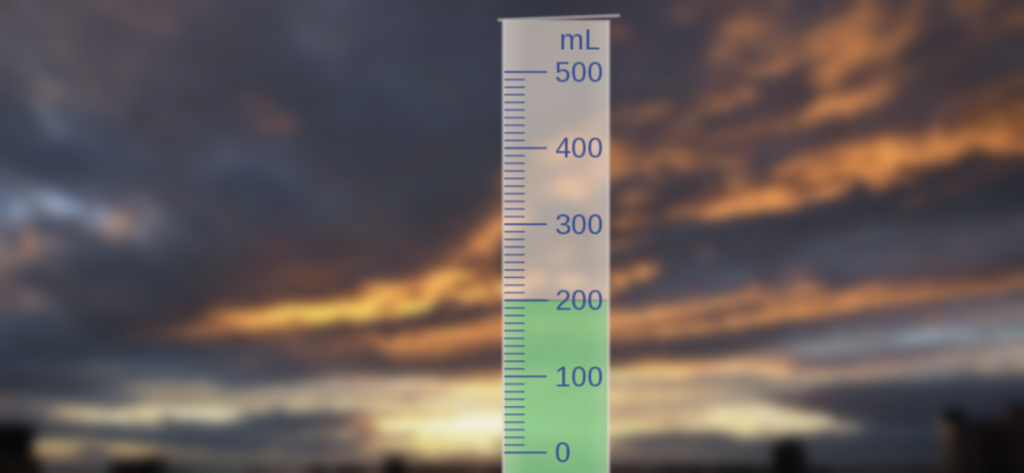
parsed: 200 mL
